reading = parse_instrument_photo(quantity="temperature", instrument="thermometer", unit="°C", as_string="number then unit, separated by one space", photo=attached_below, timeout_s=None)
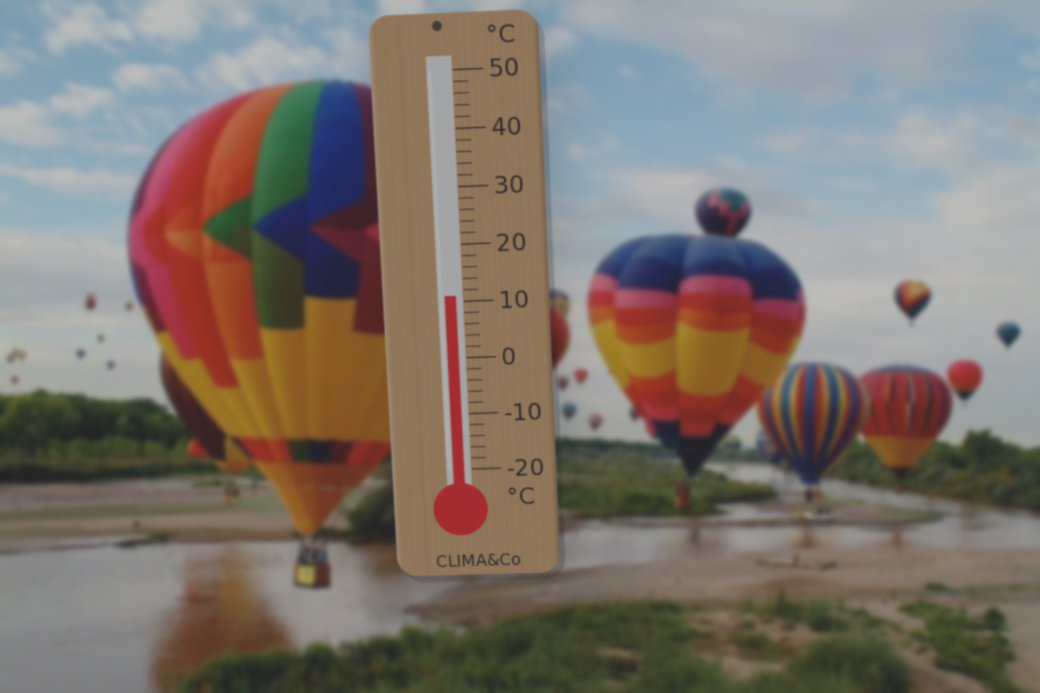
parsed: 11 °C
